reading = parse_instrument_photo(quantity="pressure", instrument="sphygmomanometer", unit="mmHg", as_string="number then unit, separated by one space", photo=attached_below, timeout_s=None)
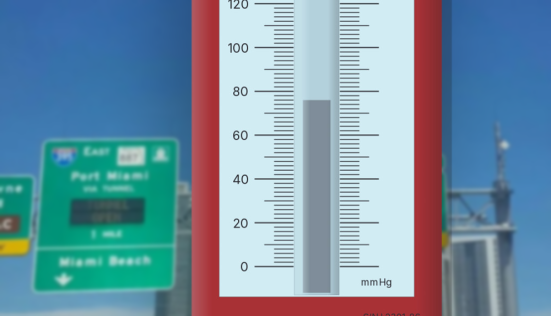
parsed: 76 mmHg
